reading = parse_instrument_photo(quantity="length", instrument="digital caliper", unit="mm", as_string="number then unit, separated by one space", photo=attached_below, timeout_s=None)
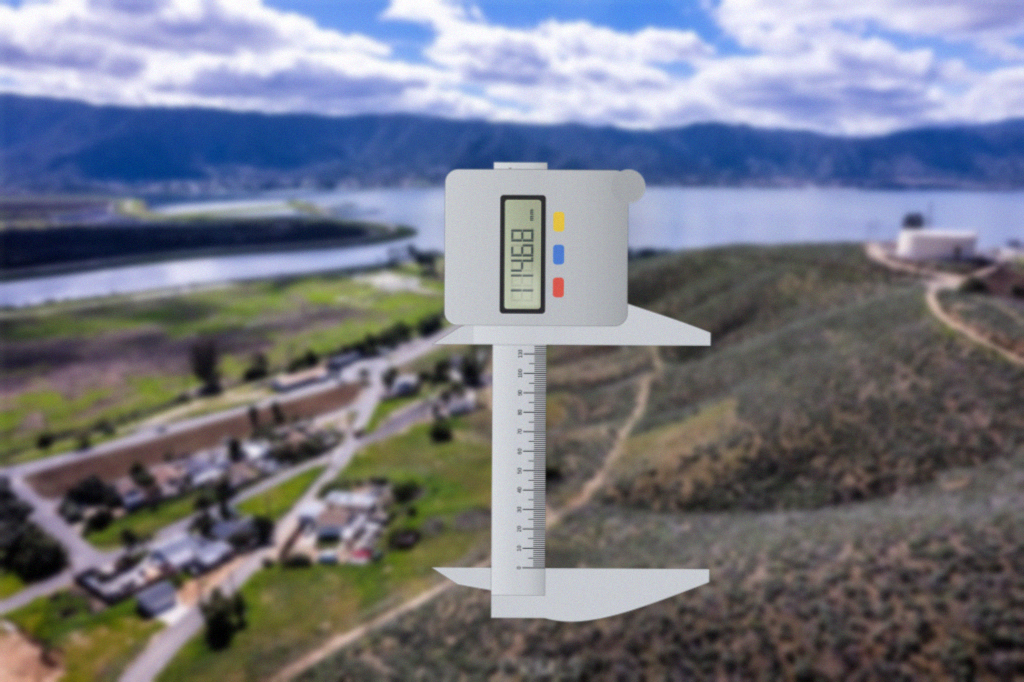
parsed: 114.68 mm
